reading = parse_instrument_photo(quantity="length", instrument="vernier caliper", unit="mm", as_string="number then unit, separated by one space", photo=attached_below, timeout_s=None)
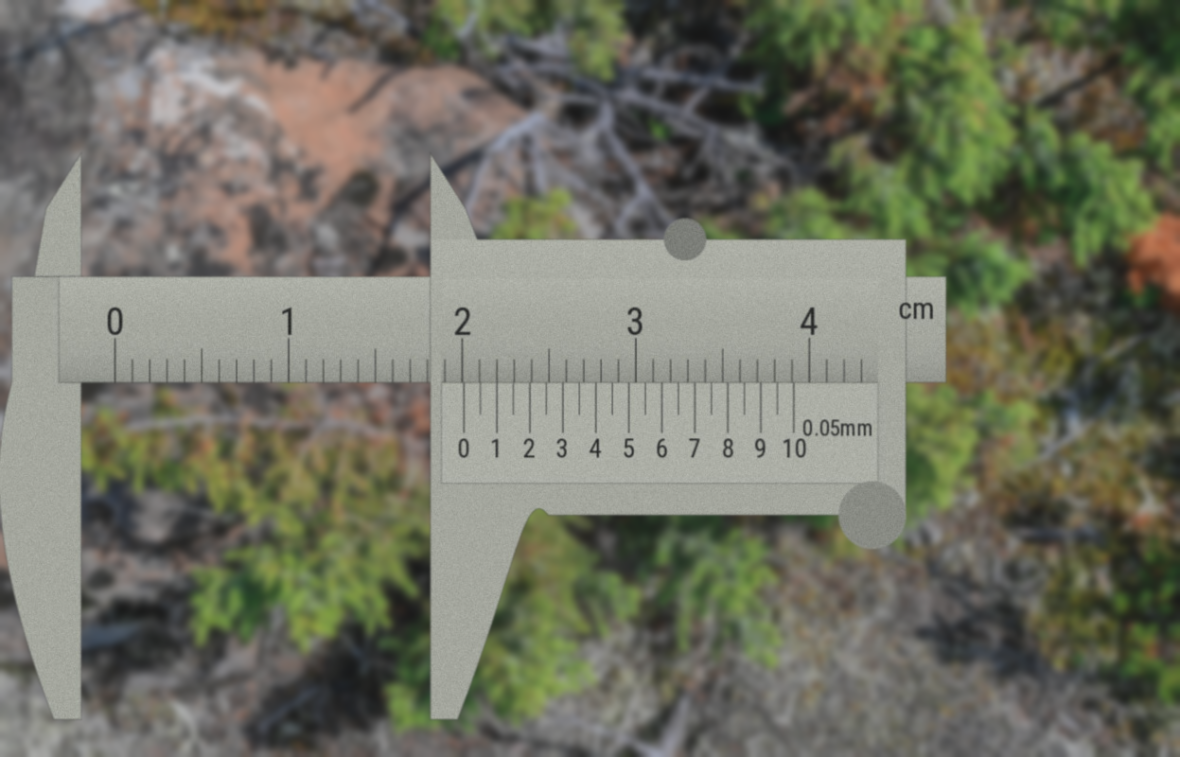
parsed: 20.1 mm
